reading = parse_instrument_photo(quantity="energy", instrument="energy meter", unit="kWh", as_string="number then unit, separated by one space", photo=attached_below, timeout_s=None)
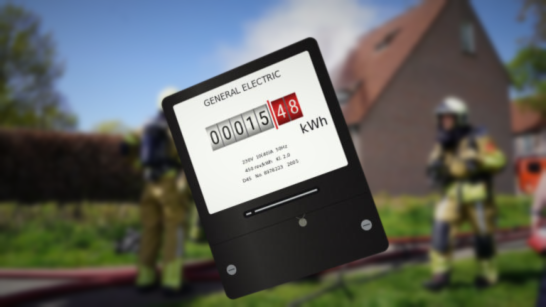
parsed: 15.48 kWh
